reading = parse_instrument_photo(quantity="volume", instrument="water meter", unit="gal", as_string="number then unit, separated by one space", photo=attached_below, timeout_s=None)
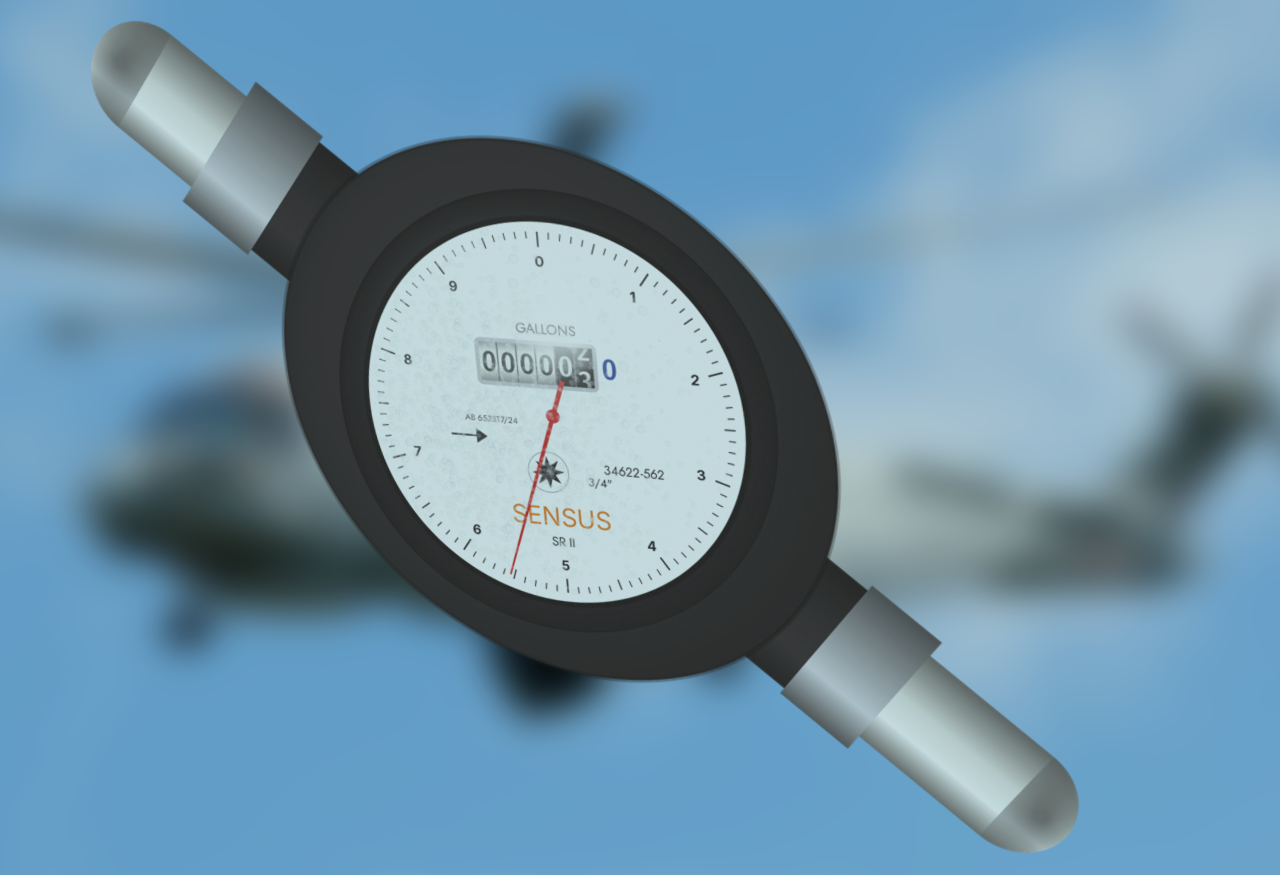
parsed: 25.5 gal
